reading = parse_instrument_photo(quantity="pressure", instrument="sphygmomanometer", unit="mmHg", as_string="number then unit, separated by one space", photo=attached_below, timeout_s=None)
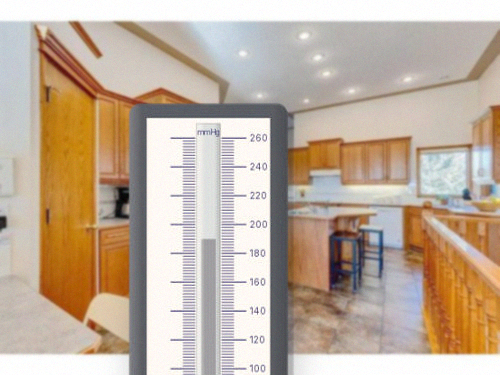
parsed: 190 mmHg
